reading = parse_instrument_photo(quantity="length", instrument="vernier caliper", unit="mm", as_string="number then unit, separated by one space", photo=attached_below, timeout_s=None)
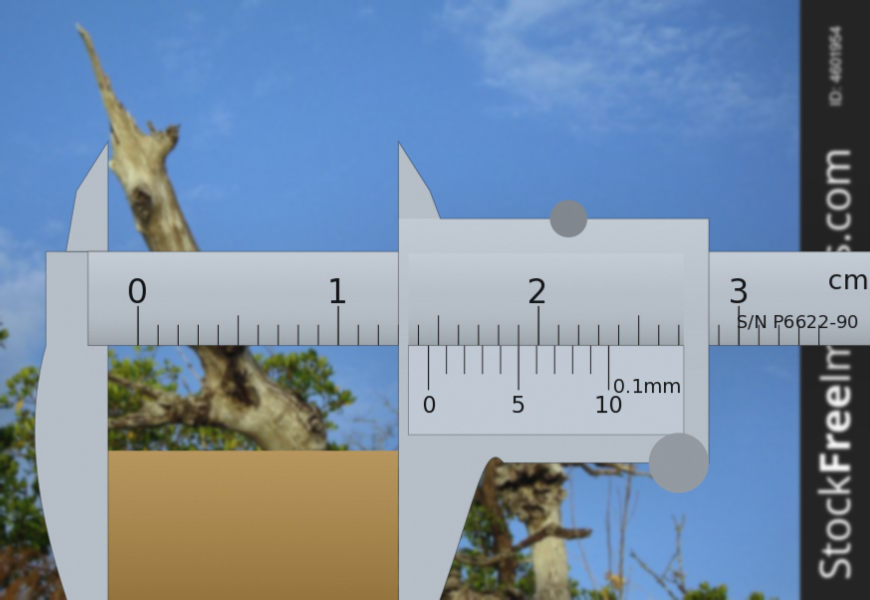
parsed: 14.5 mm
